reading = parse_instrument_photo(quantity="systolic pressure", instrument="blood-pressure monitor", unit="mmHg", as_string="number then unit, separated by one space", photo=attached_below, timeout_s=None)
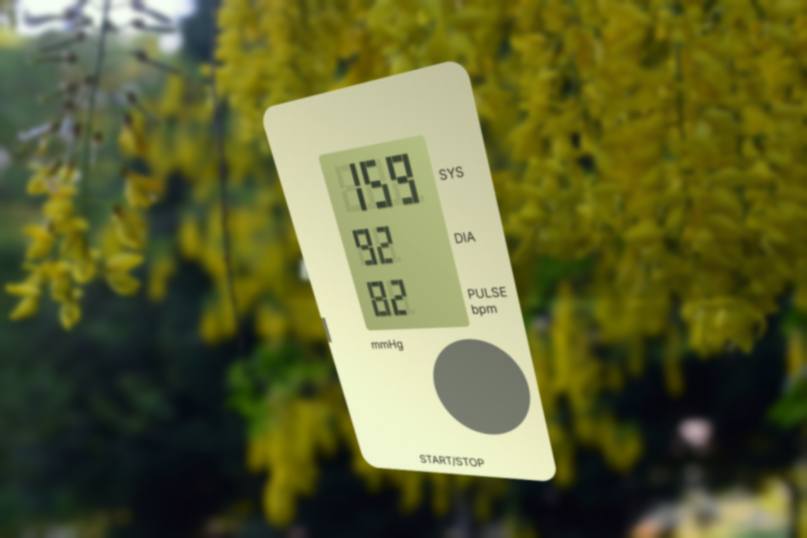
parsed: 159 mmHg
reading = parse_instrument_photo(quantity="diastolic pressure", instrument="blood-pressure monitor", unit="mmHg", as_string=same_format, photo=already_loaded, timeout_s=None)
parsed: 92 mmHg
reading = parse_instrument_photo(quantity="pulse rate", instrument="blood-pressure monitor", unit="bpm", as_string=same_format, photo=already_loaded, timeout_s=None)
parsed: 82 bpm
